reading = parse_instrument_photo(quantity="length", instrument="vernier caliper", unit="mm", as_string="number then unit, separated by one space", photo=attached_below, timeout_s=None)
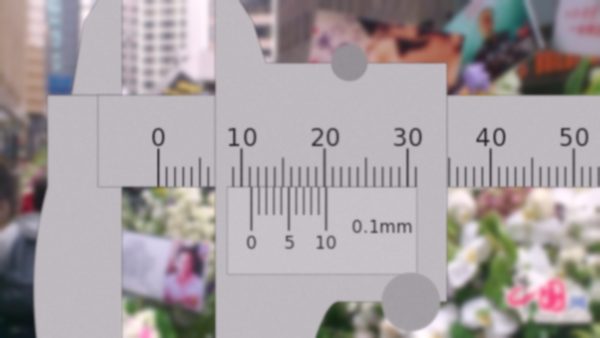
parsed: 11.2 mm
